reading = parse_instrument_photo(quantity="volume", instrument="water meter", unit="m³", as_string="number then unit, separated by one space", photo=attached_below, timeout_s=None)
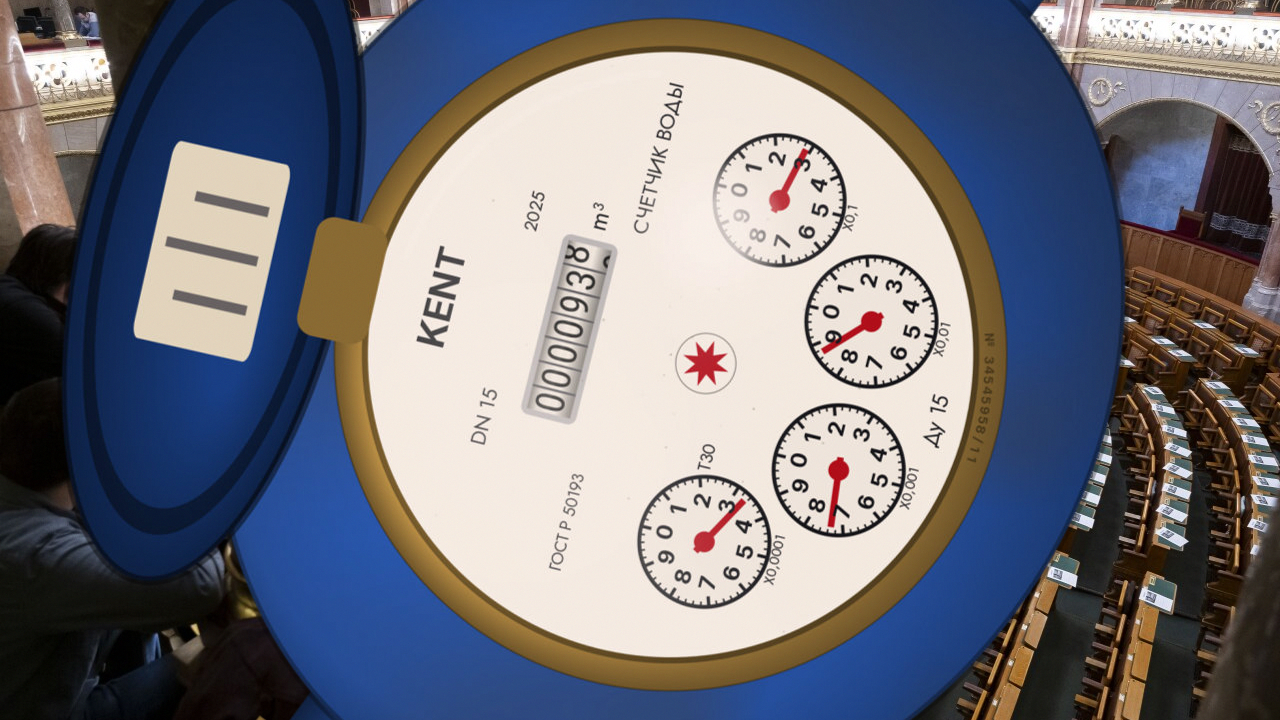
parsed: 938.2873 m³
